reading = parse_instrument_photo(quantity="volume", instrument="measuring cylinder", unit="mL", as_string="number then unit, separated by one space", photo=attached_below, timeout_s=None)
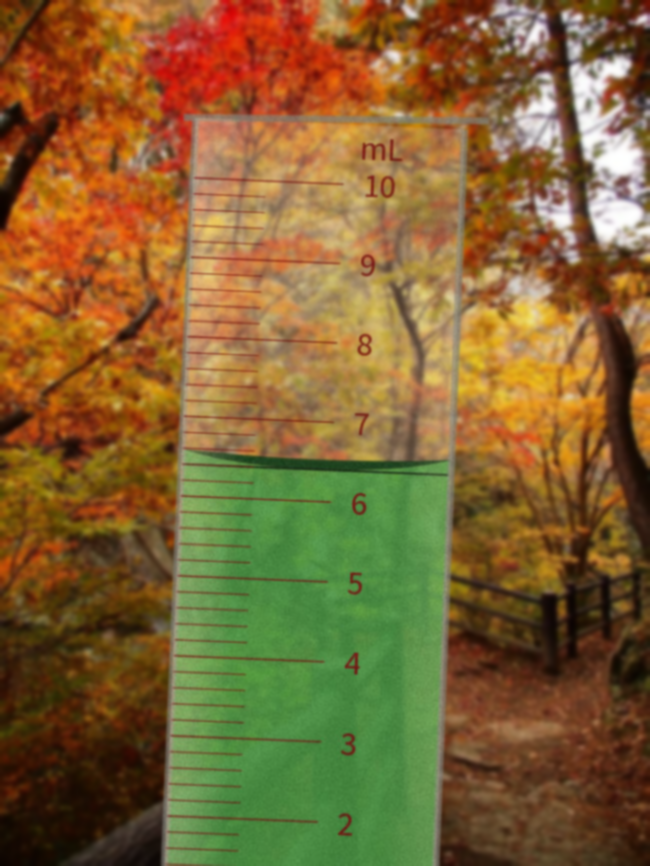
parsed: 6.4 mL
